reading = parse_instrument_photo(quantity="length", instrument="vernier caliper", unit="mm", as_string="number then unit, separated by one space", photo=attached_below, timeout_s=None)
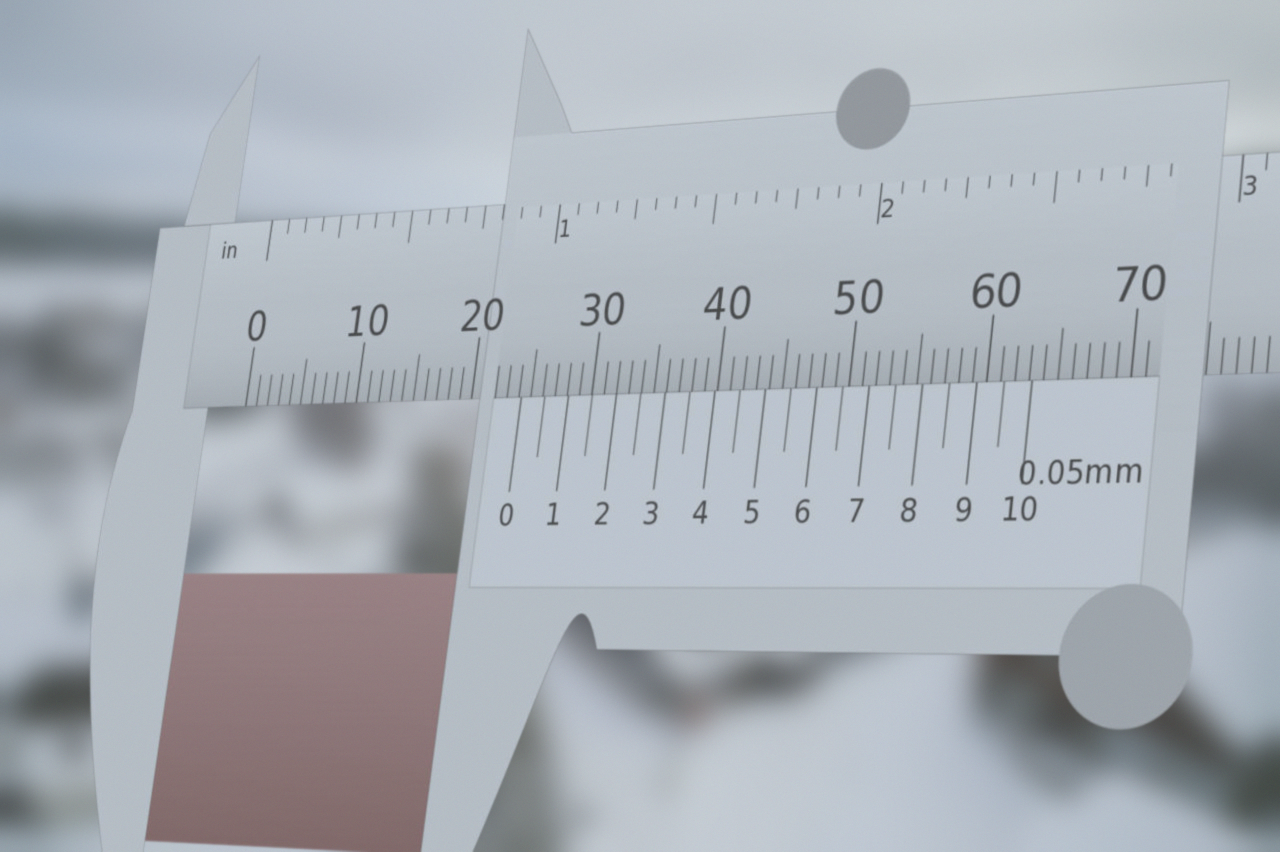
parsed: 24.2 mm
